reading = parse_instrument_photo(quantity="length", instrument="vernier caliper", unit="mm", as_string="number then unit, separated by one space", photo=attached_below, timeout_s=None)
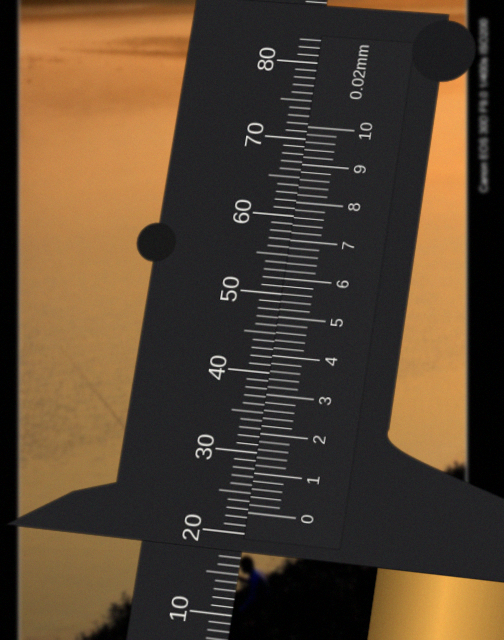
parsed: 22.6 mm
